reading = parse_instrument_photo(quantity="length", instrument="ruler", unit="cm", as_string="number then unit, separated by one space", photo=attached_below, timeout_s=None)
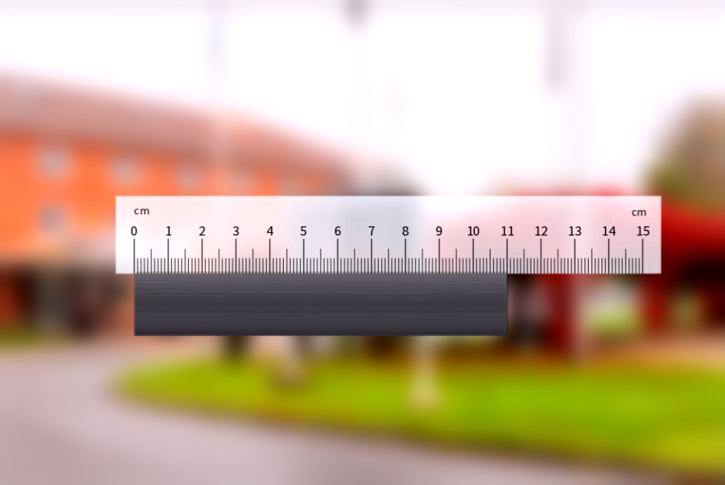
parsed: 11 cm
